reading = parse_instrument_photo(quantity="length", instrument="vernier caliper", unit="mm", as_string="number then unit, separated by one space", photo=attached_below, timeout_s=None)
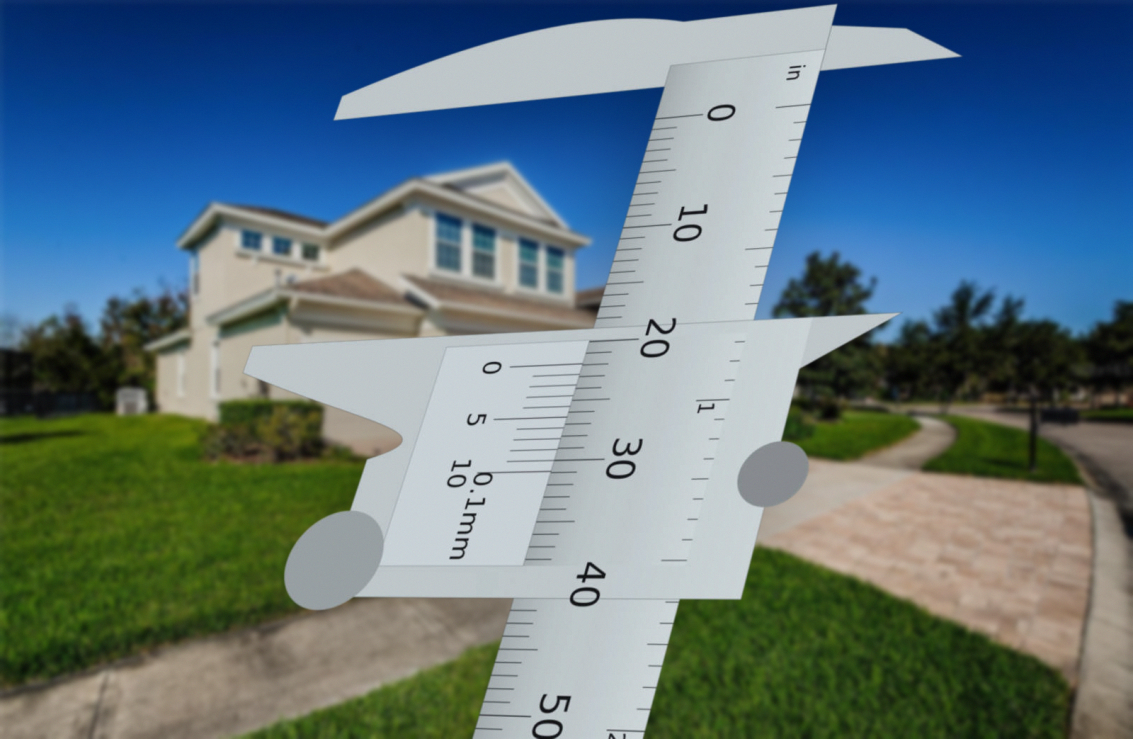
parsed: 21.9 mm
